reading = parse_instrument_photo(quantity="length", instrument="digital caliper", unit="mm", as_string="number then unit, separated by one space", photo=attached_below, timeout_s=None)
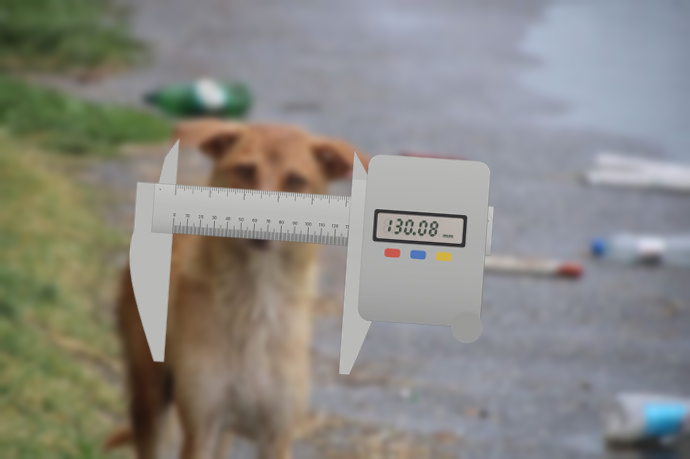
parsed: 130.08 mm
